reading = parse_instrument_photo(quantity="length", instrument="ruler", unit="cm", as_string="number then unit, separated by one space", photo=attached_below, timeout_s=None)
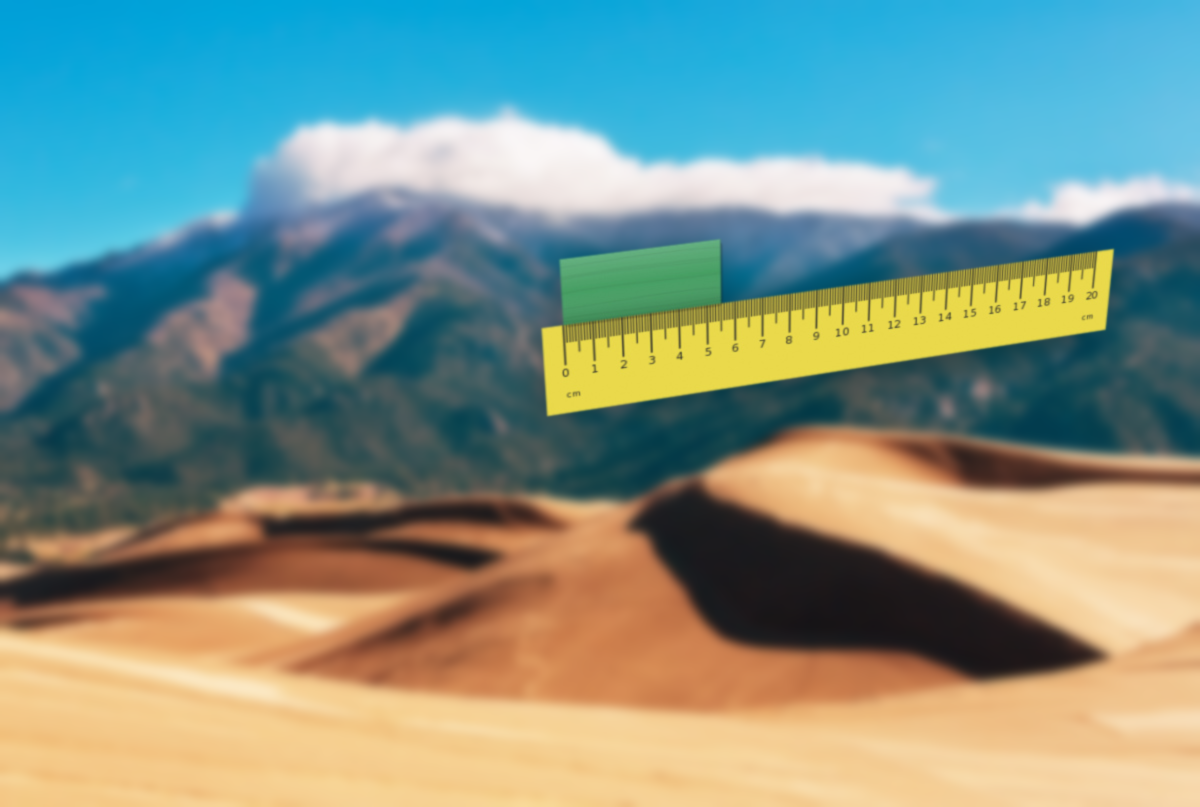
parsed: 5.5 cm
